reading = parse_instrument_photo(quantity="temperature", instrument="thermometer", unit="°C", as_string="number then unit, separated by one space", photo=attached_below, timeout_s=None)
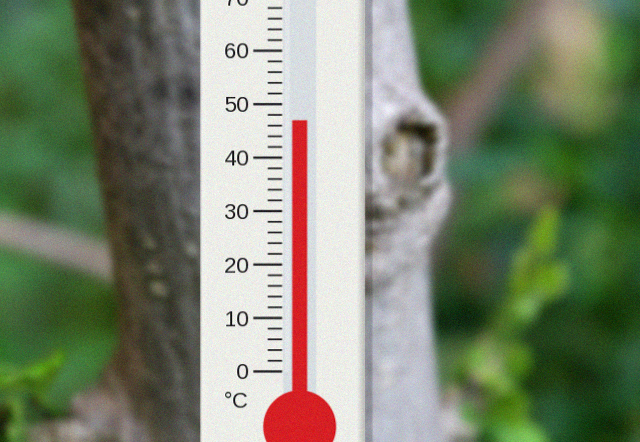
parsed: 47 °C
